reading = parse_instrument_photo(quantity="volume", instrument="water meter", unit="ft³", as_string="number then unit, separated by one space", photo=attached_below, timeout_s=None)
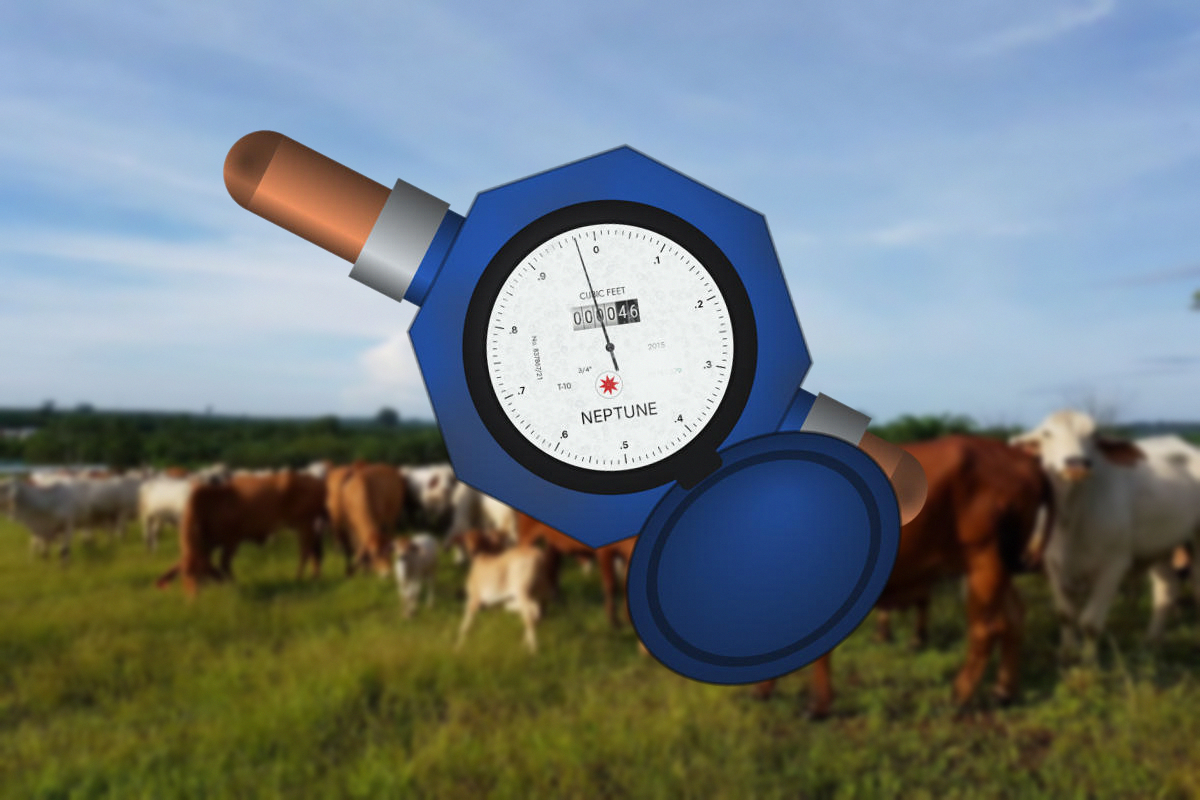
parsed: 45.97 ft³
